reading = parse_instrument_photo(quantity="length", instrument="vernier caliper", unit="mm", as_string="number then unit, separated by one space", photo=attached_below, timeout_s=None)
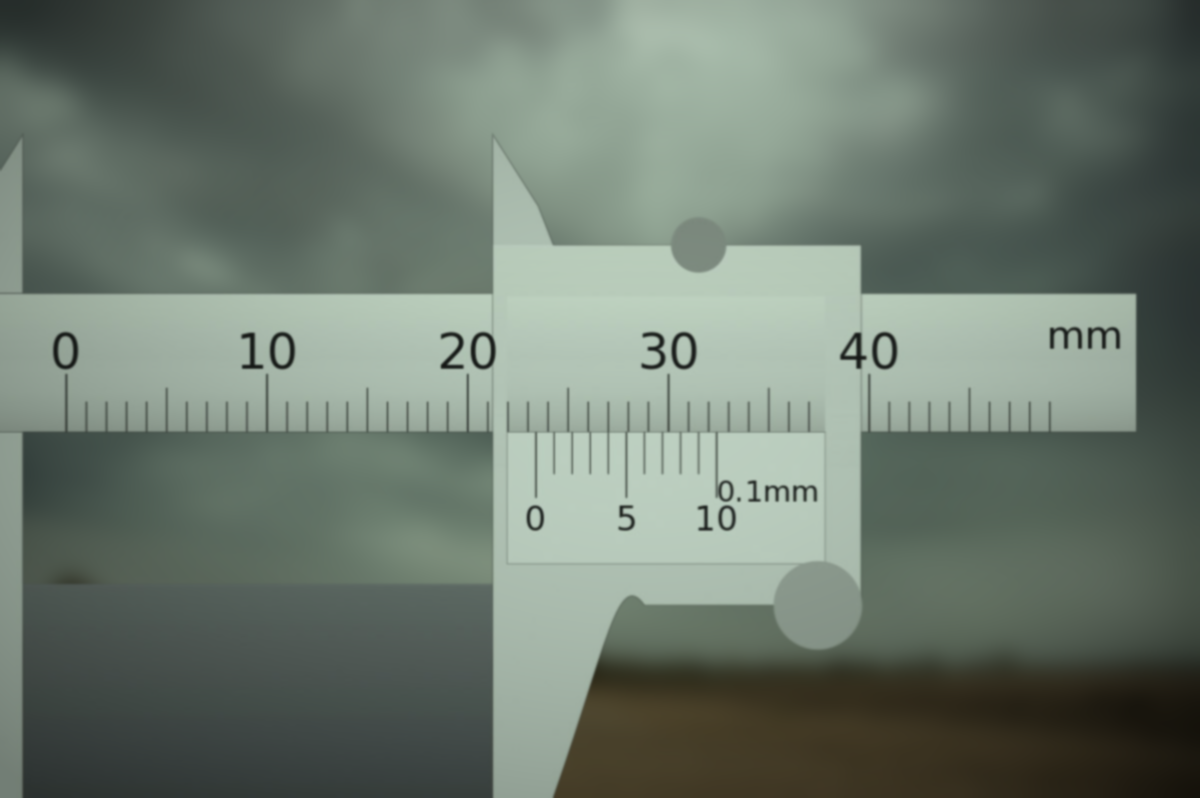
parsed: 23.4 mm
